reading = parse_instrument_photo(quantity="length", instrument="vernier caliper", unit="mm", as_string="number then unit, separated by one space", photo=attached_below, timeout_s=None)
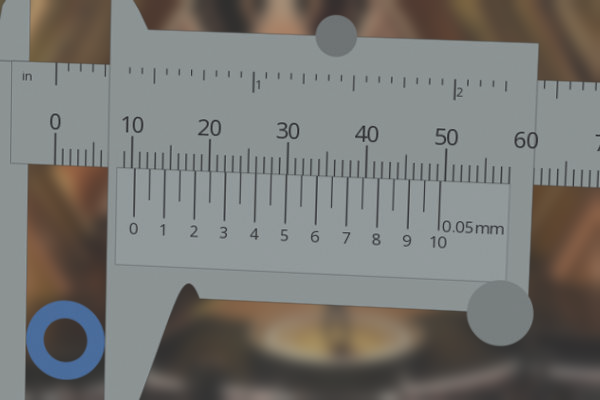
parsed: 10.4 mm
